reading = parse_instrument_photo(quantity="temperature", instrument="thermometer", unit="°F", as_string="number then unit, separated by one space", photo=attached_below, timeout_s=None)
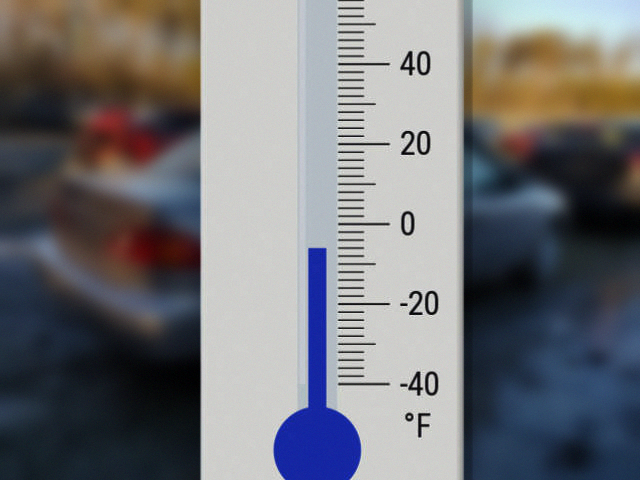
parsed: -6 °F
